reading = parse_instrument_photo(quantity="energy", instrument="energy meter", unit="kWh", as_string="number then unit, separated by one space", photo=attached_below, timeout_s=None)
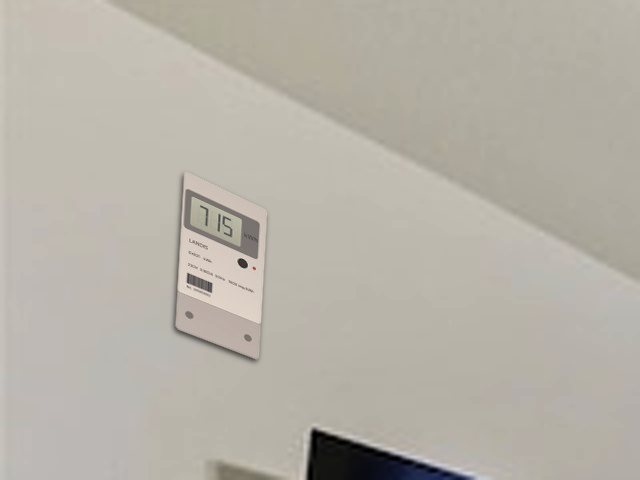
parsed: 715 kWh
